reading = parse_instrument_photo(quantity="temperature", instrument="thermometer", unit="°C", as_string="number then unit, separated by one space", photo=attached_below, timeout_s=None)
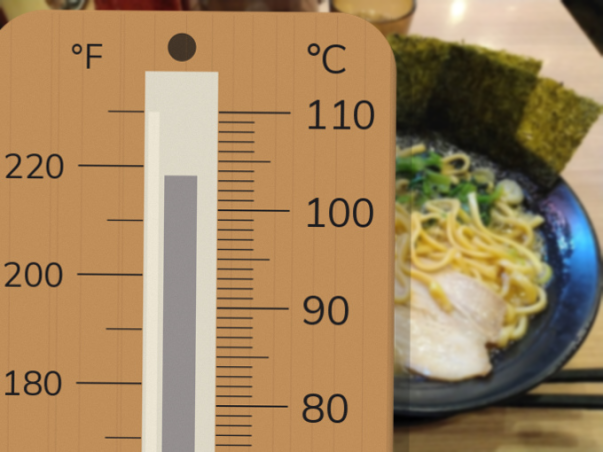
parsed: 103.5 °C
